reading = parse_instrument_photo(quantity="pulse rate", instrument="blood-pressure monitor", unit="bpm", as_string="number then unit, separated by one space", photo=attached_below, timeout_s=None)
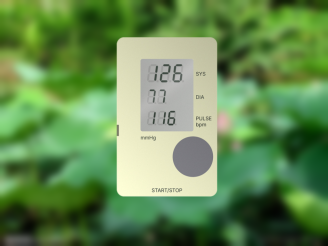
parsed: 116 bpm
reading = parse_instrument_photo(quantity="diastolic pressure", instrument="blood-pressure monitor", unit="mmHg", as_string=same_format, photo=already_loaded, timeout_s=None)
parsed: 77 mmHg
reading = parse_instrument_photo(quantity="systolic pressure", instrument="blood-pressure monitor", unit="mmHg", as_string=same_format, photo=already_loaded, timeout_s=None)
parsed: 126 mmHg
